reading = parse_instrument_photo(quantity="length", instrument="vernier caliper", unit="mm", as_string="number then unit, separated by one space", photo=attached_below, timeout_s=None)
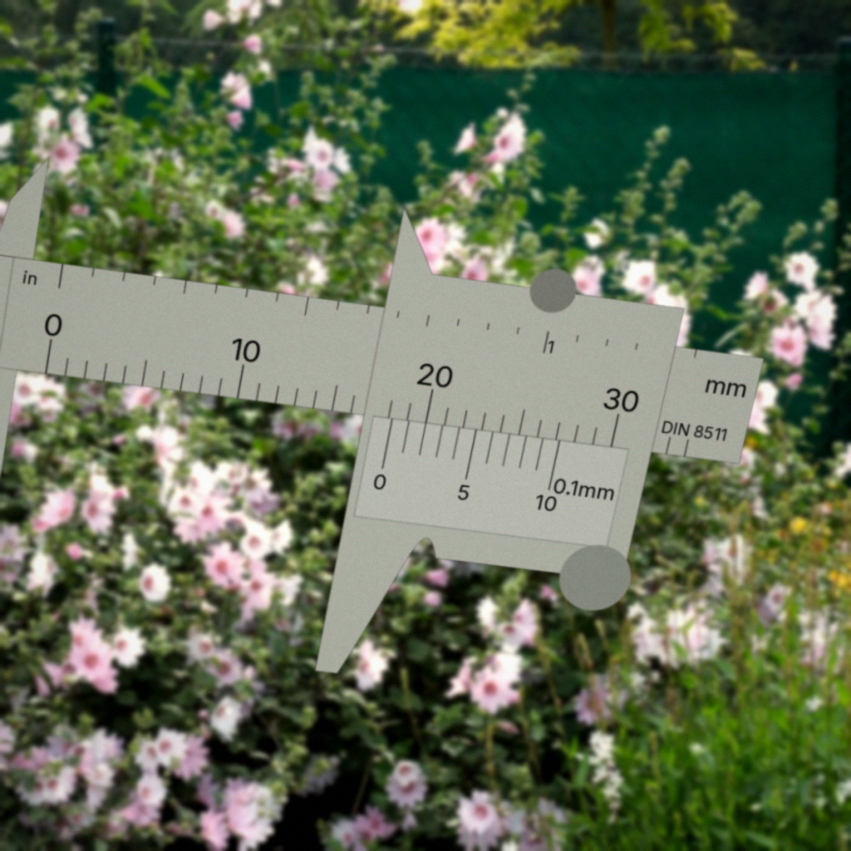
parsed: 18.2 mm
